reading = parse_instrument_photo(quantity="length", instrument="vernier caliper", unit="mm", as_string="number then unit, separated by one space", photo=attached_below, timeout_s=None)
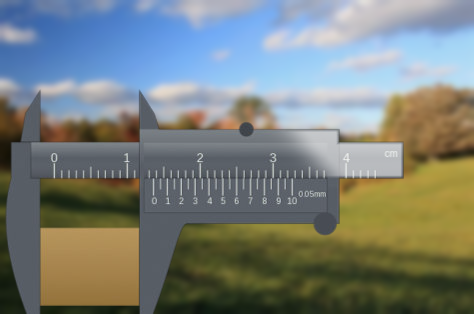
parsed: 13.6 mm
